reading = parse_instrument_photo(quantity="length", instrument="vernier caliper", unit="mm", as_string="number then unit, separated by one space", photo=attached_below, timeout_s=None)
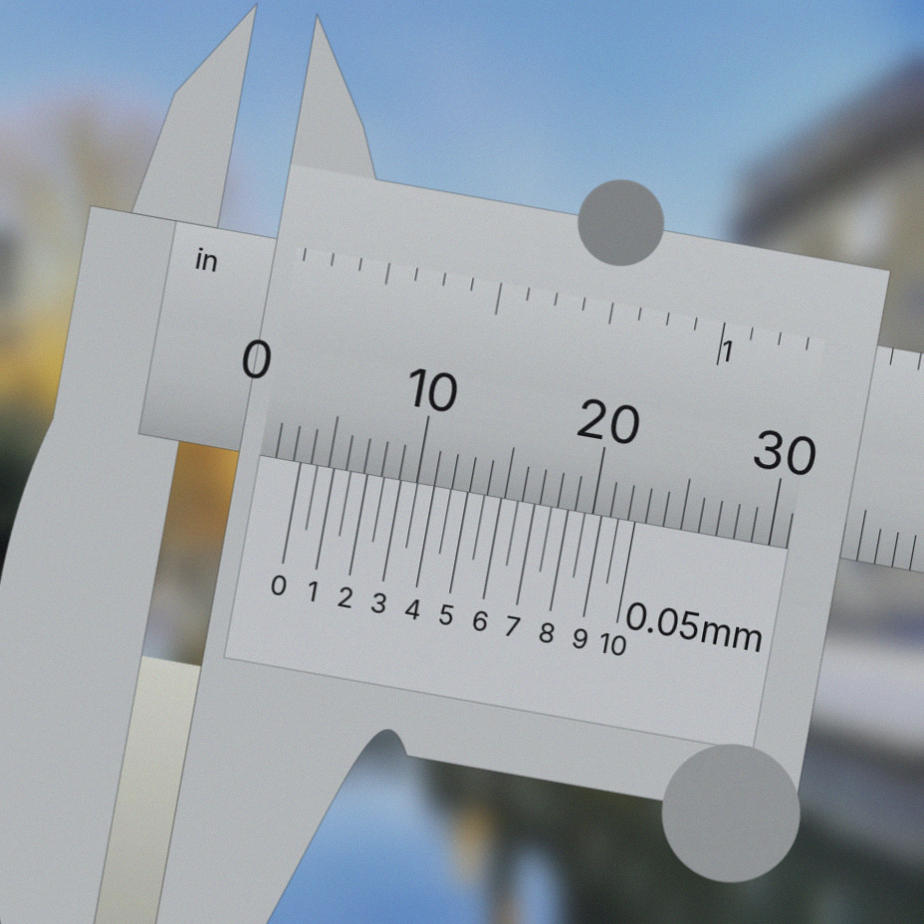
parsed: 3.4 mm
